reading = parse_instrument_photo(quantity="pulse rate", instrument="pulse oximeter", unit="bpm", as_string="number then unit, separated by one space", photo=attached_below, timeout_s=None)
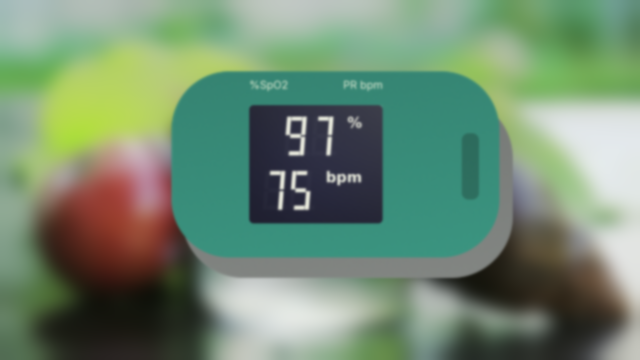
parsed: 75 bpm
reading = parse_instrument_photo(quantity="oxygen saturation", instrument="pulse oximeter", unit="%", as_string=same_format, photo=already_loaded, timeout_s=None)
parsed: 97 %
